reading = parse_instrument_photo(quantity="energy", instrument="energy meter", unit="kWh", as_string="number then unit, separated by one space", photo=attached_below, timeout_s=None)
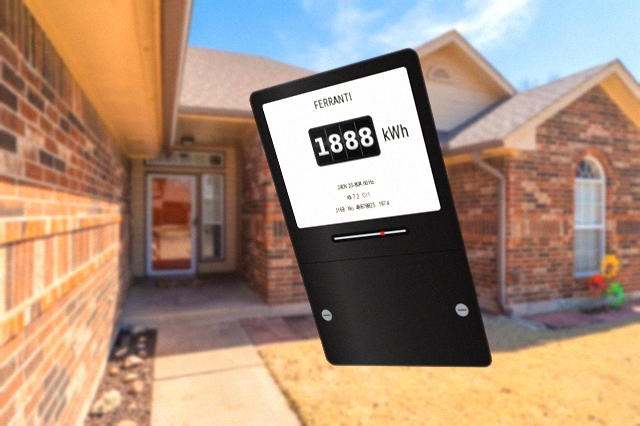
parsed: 1888 kWh
